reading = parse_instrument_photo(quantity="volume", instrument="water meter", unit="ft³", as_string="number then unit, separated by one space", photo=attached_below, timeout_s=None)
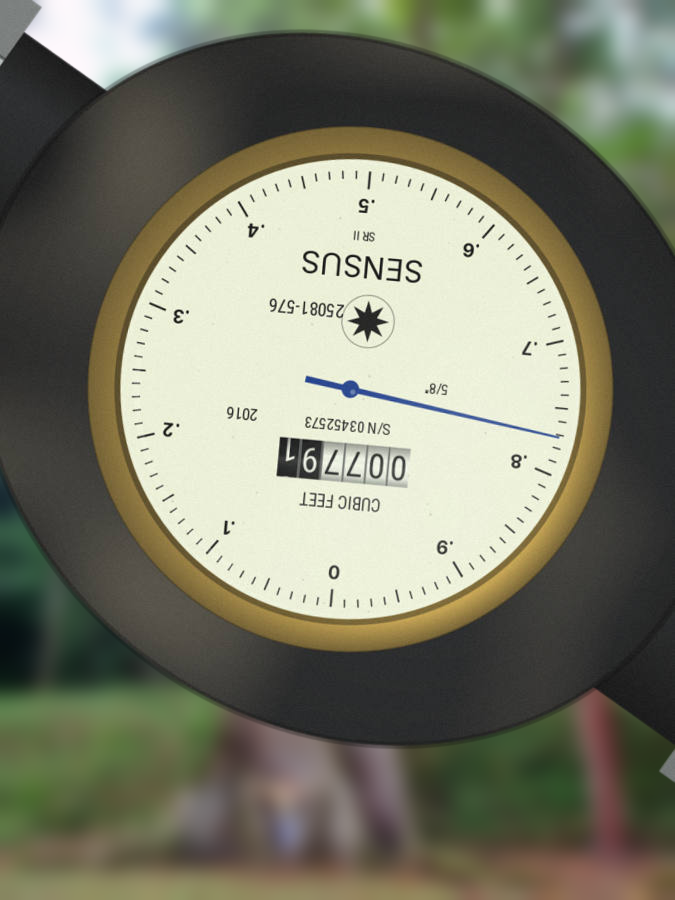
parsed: 7790.77 ft³
